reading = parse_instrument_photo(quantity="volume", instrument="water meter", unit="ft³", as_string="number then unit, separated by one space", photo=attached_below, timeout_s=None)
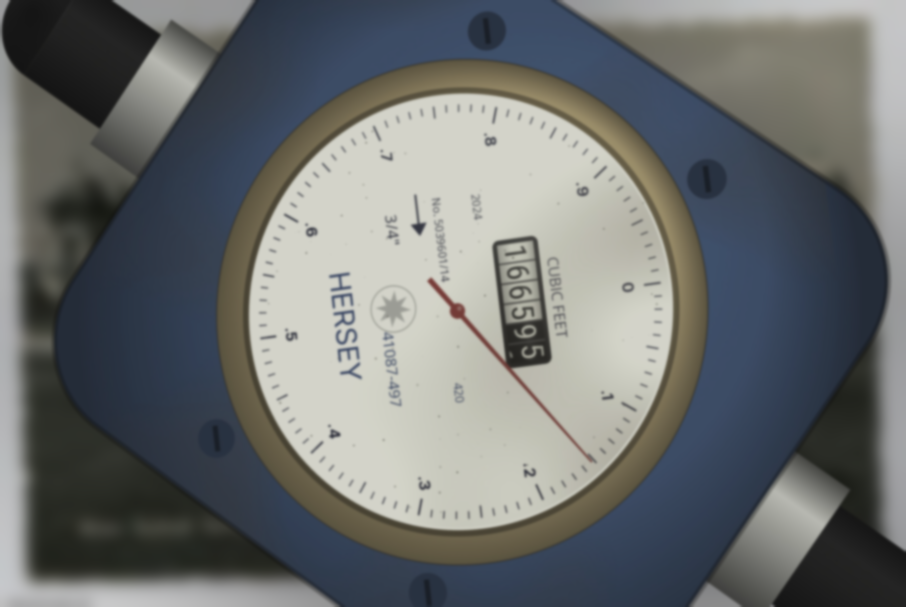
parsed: 166595.15 ft³
